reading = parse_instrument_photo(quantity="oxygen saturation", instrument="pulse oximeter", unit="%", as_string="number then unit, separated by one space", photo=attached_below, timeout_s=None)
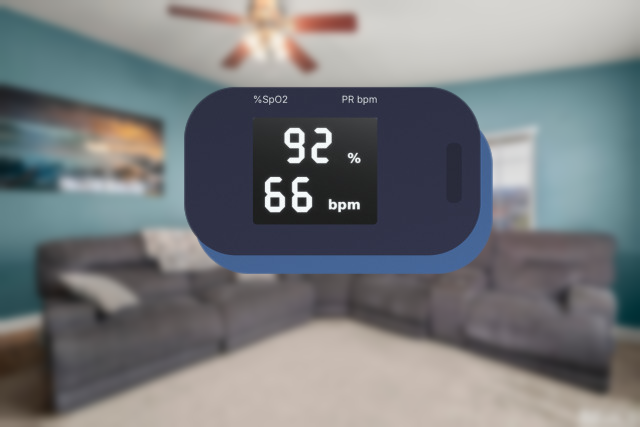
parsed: 92 %
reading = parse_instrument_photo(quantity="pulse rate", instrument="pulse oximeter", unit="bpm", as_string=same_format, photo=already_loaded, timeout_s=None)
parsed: 66 bpm
